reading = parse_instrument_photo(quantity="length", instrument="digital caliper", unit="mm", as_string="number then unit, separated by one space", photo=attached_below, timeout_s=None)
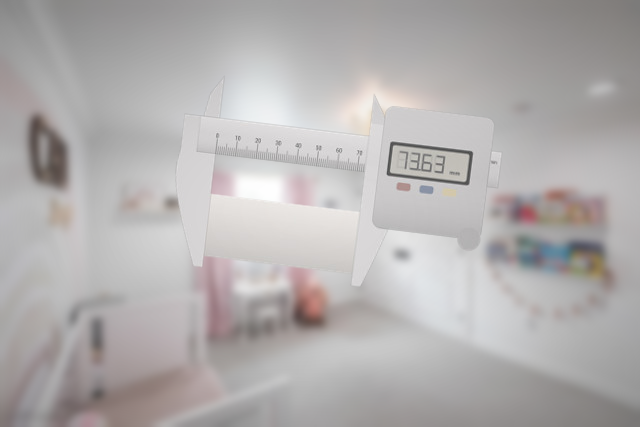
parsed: 73.63 mm
